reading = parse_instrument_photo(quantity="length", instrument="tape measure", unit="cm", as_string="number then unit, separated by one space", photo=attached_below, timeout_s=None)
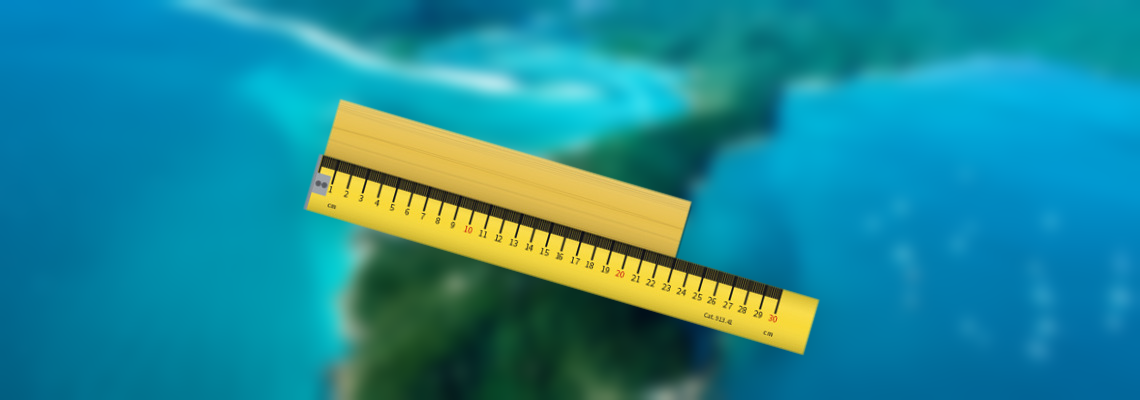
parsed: 23 cm
